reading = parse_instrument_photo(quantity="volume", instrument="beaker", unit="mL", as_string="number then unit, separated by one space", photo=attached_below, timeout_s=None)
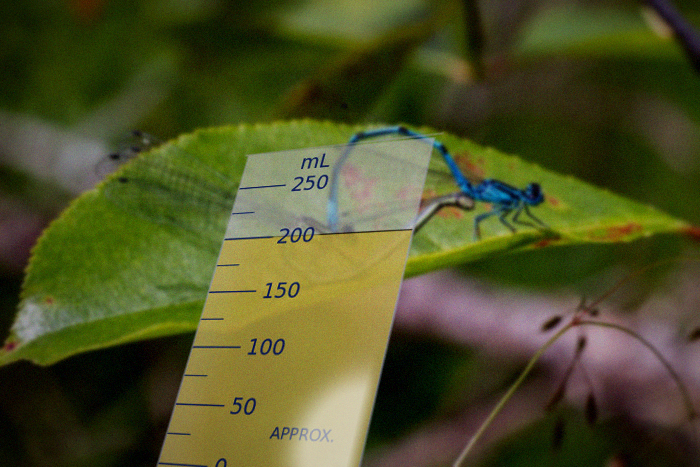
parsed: 200 mL
